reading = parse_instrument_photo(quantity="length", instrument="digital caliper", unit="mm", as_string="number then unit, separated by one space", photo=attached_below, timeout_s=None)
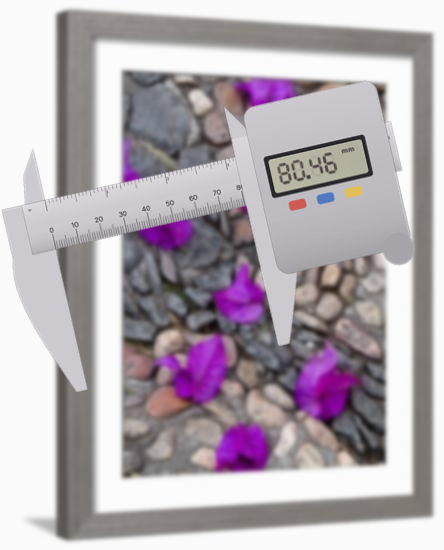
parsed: 80.46 mm
